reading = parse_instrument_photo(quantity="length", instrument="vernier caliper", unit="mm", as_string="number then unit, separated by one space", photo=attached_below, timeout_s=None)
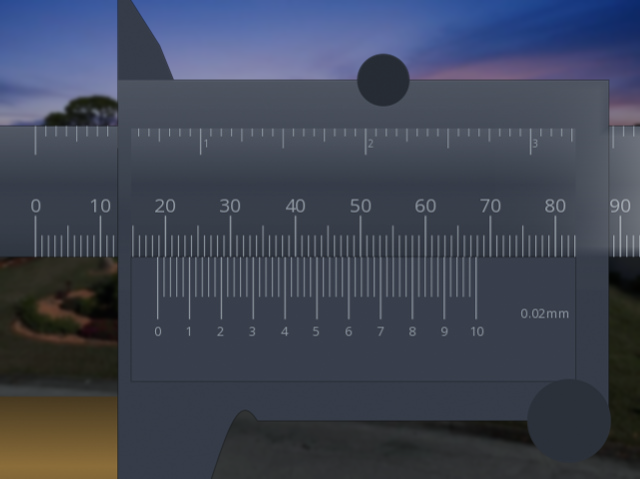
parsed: 18.8 mm
